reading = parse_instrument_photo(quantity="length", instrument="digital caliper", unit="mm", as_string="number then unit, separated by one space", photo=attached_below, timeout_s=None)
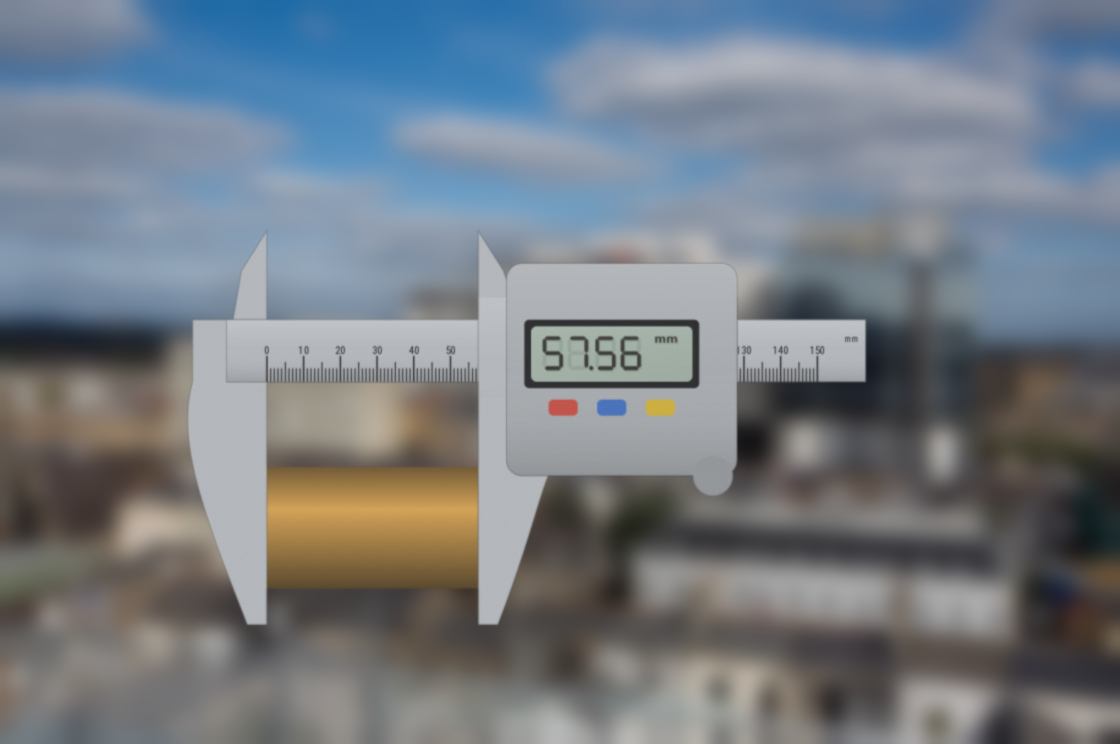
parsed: 57.56 mm
